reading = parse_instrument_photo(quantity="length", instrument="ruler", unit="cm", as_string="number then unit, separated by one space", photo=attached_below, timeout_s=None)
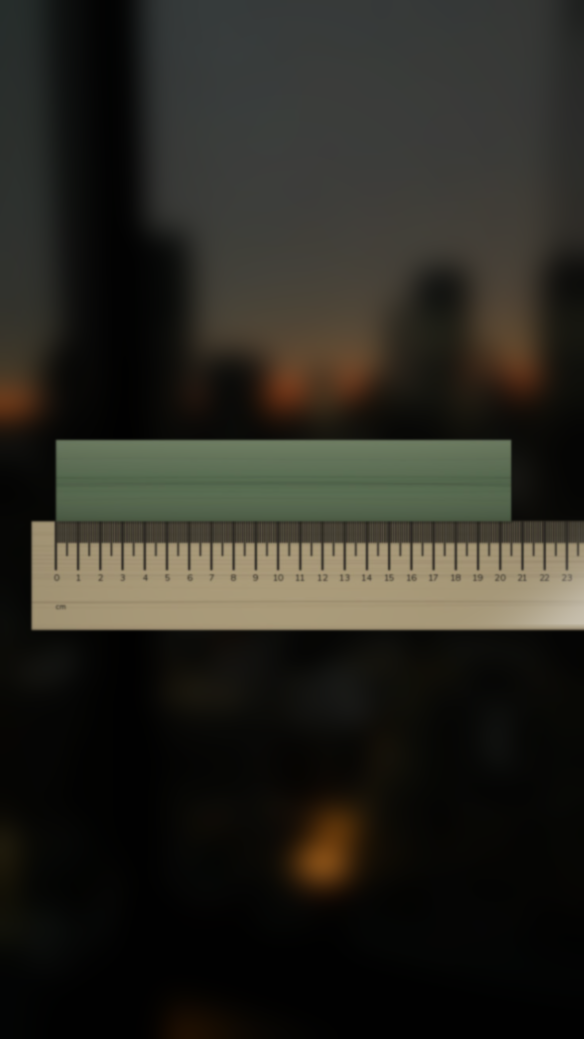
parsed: 20.5 cm
